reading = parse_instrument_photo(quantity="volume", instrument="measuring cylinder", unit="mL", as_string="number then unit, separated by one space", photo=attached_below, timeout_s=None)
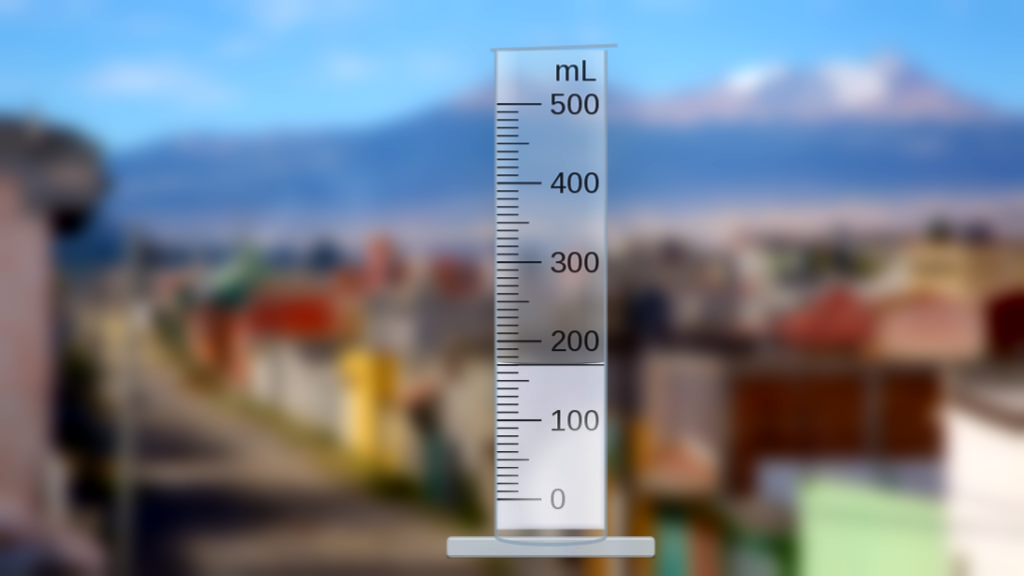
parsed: 170 mL
